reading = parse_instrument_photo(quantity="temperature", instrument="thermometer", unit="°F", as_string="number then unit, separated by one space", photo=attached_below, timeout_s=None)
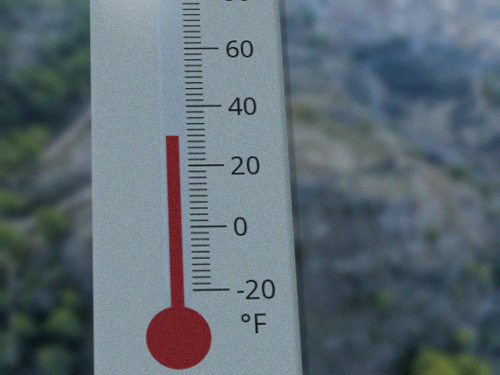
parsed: 30 °F
